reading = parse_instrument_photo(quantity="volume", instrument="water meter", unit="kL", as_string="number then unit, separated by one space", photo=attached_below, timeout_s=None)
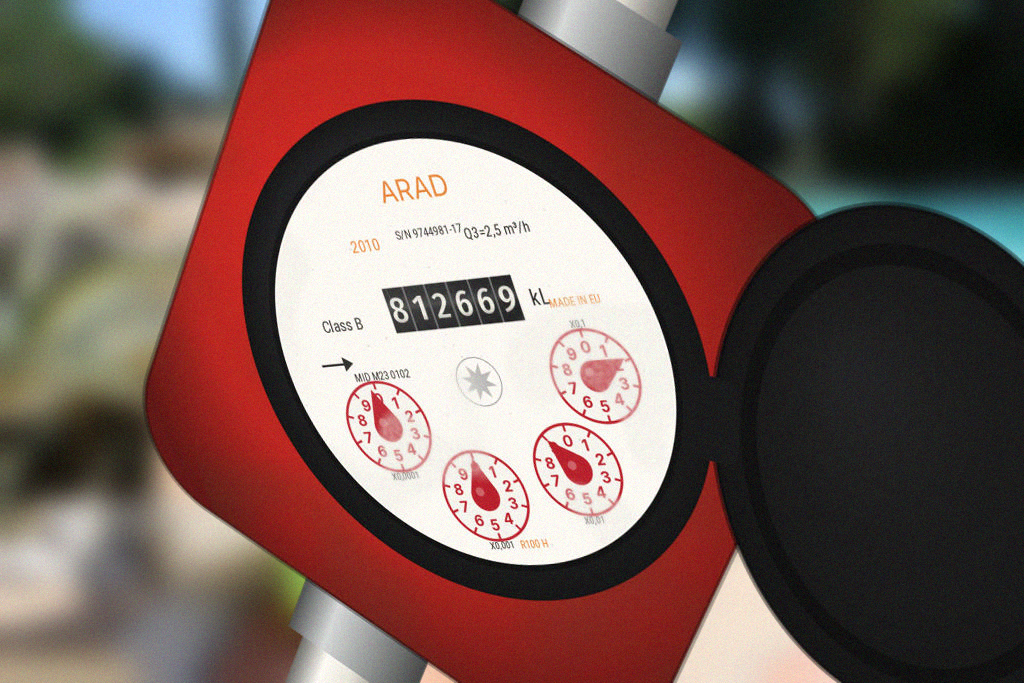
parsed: 812669.1899 kL
